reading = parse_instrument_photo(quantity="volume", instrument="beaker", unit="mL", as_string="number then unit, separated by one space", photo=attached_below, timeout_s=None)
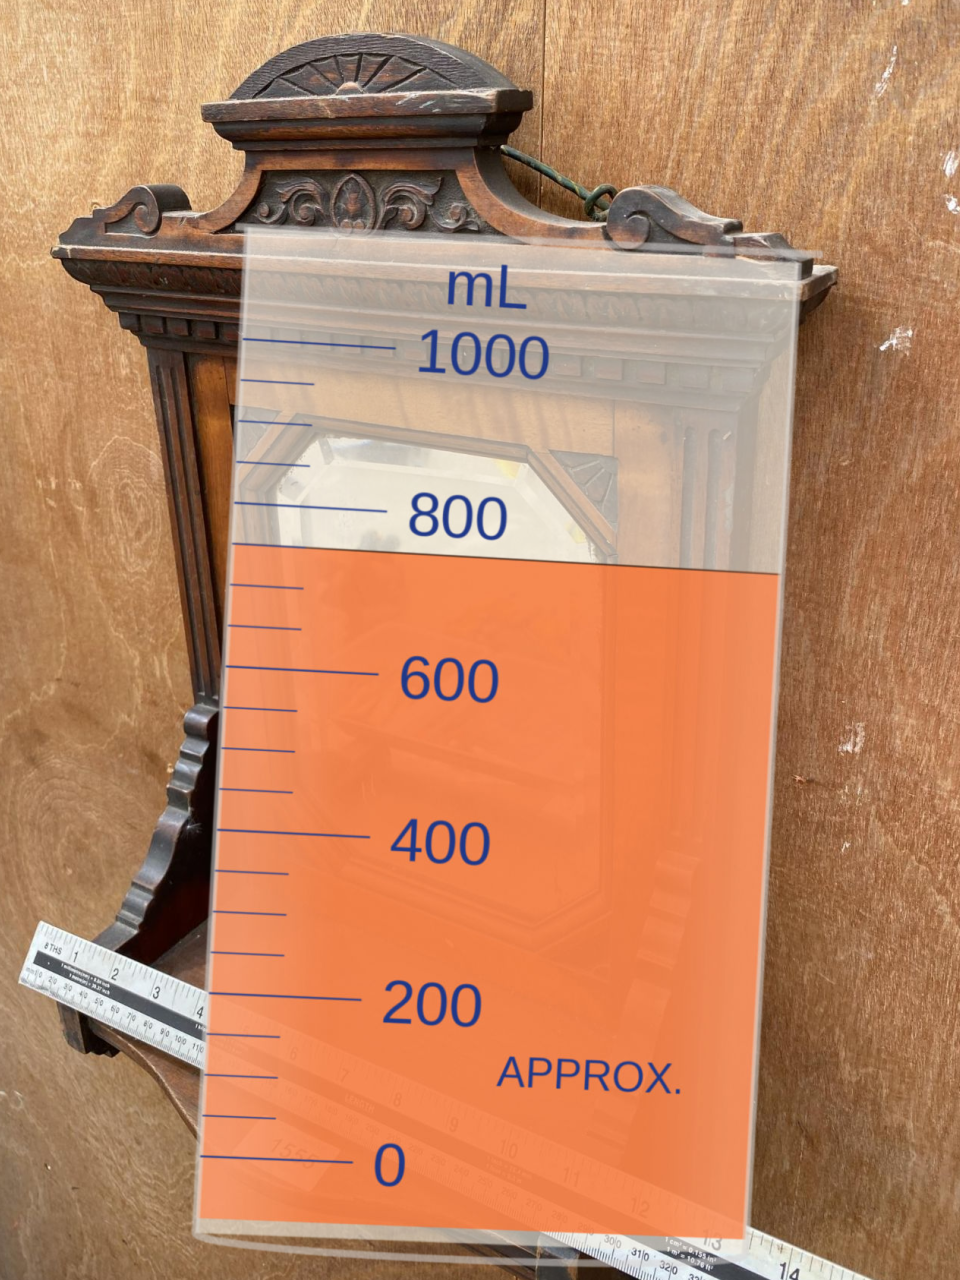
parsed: 750 mL
